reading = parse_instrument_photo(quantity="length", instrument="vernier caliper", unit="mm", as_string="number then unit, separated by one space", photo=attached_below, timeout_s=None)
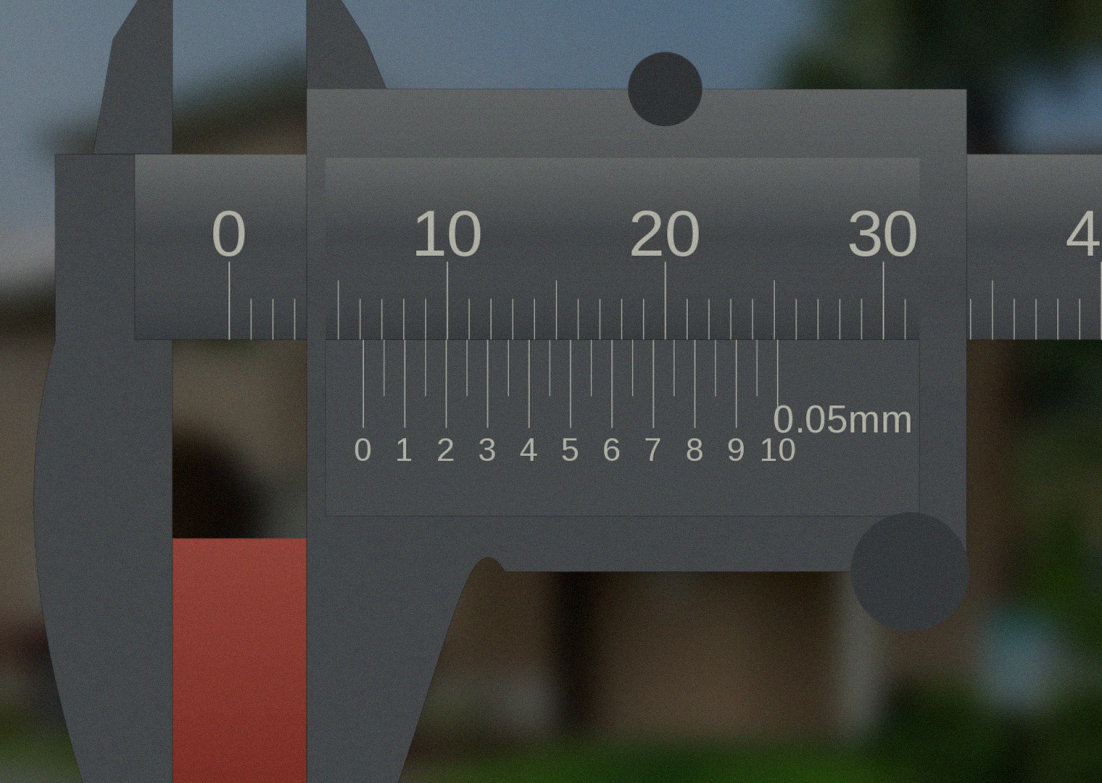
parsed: 6.15 mm
